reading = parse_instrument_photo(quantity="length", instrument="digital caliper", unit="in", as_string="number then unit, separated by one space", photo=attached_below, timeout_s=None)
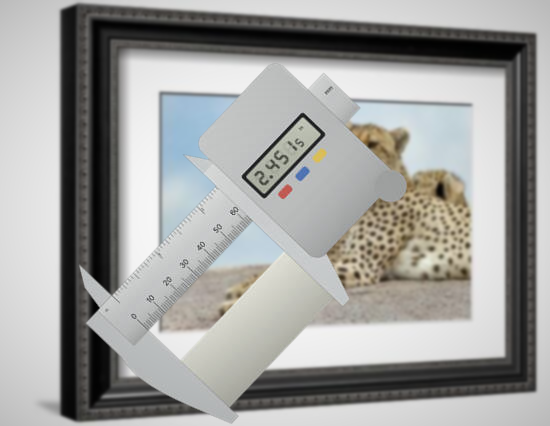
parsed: 2.4515 in
